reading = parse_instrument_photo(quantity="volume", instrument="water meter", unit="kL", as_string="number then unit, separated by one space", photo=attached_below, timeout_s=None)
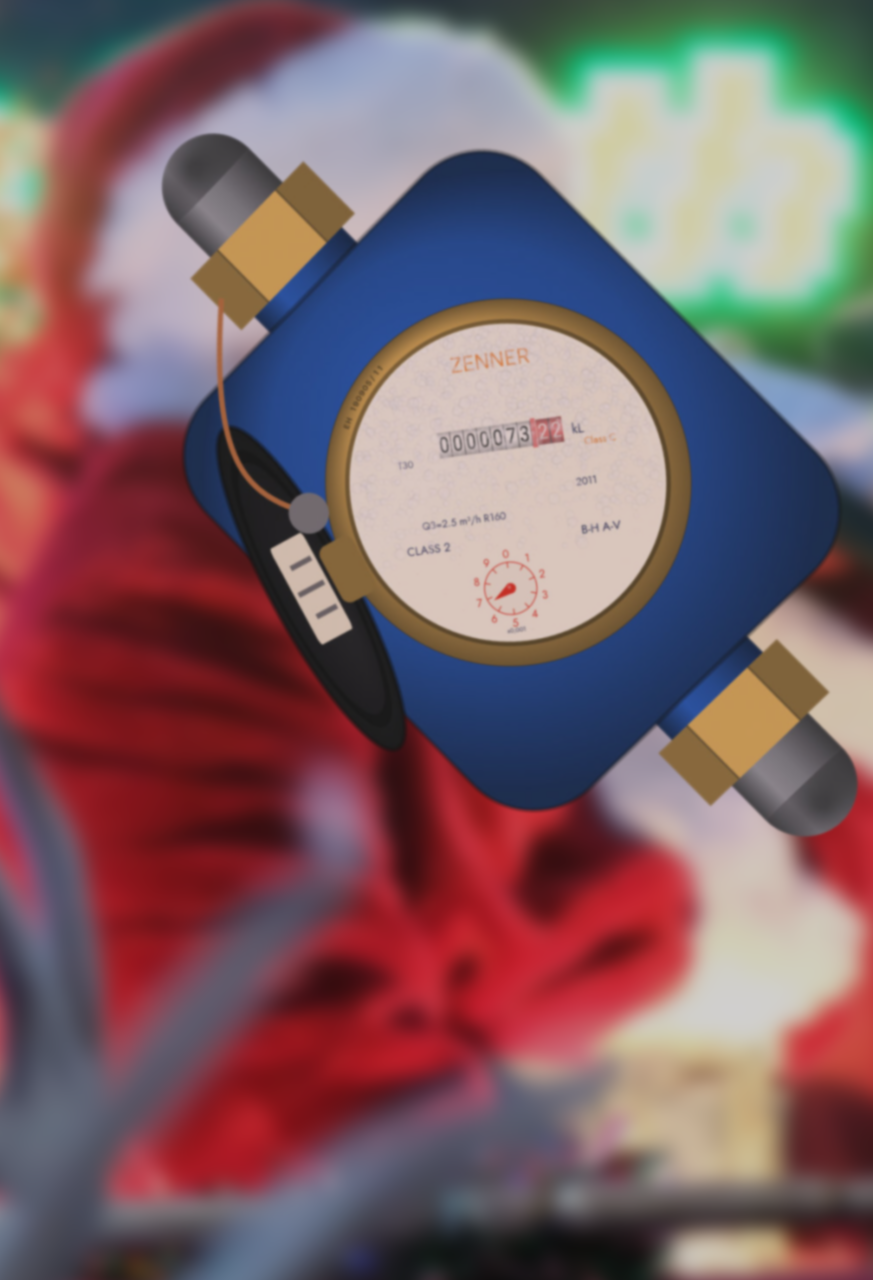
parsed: 73.226 kL
